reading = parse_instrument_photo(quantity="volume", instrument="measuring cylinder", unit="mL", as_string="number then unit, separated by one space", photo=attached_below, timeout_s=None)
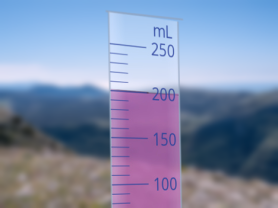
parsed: 200 mL
